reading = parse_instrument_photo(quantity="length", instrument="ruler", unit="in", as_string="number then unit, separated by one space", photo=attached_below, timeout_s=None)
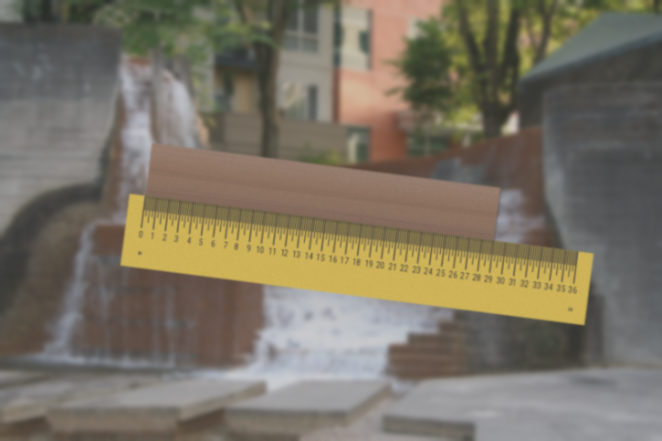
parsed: 29 in
